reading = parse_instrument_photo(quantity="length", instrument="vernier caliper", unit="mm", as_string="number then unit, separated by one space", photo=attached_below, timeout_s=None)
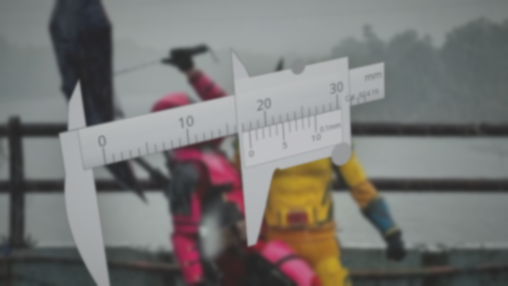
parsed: 17.8 mm
